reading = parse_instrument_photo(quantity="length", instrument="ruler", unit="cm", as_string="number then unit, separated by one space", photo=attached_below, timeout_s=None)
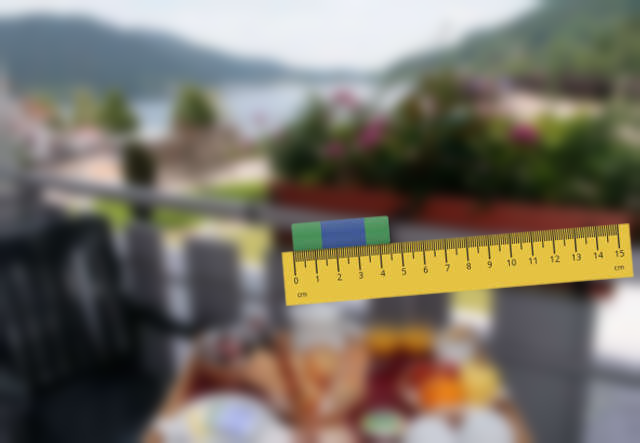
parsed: 4.5 cm
